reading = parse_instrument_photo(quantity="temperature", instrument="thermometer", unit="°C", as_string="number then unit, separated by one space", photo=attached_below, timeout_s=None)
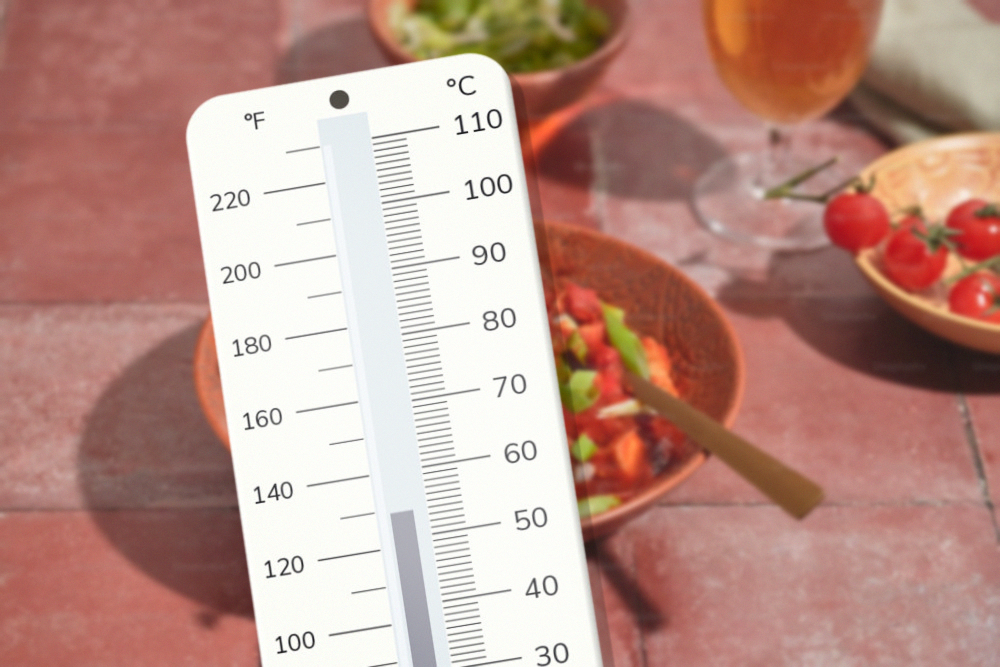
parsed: 54 °C
